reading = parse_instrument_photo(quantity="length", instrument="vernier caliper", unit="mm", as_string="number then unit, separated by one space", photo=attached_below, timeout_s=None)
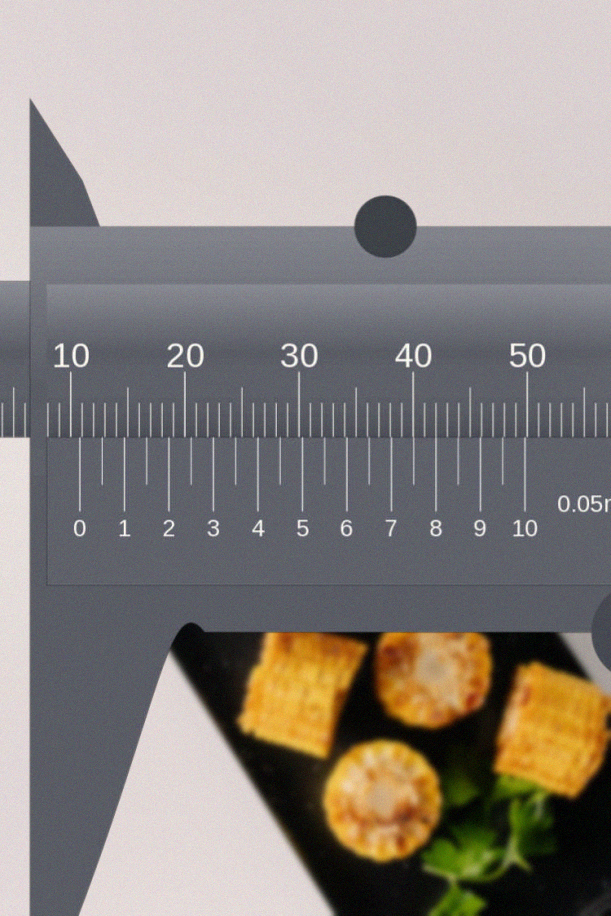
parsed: 10.8 mm
